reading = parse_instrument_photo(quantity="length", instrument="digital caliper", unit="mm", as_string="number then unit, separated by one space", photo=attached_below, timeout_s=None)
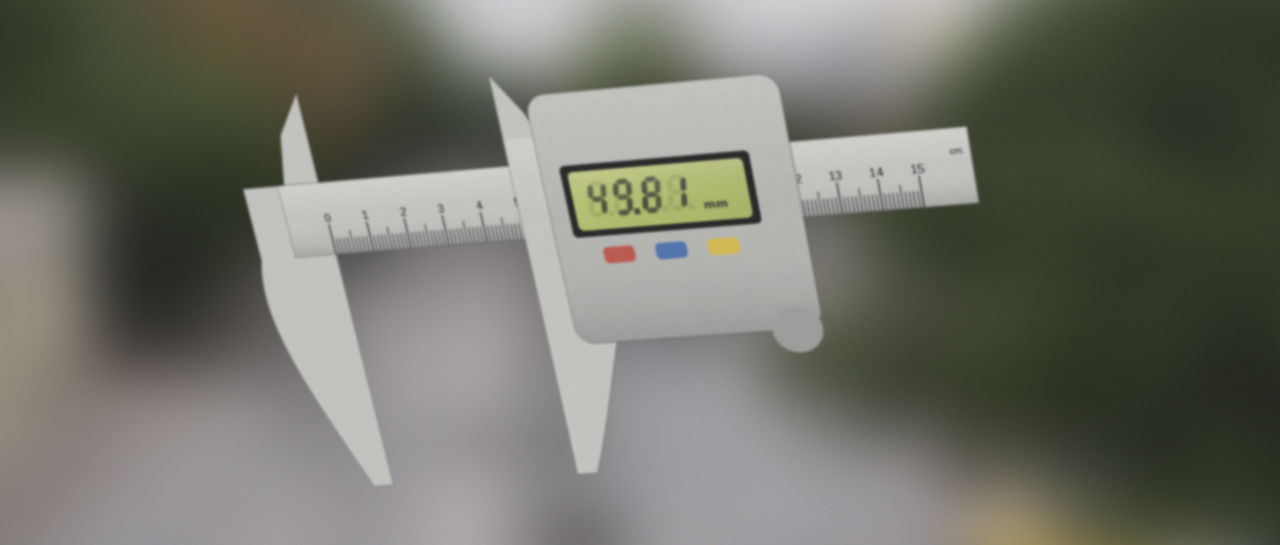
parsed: 49.81 mm
